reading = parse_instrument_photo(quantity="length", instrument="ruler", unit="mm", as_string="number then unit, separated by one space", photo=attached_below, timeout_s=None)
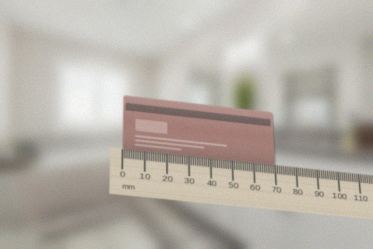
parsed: 70 mm
